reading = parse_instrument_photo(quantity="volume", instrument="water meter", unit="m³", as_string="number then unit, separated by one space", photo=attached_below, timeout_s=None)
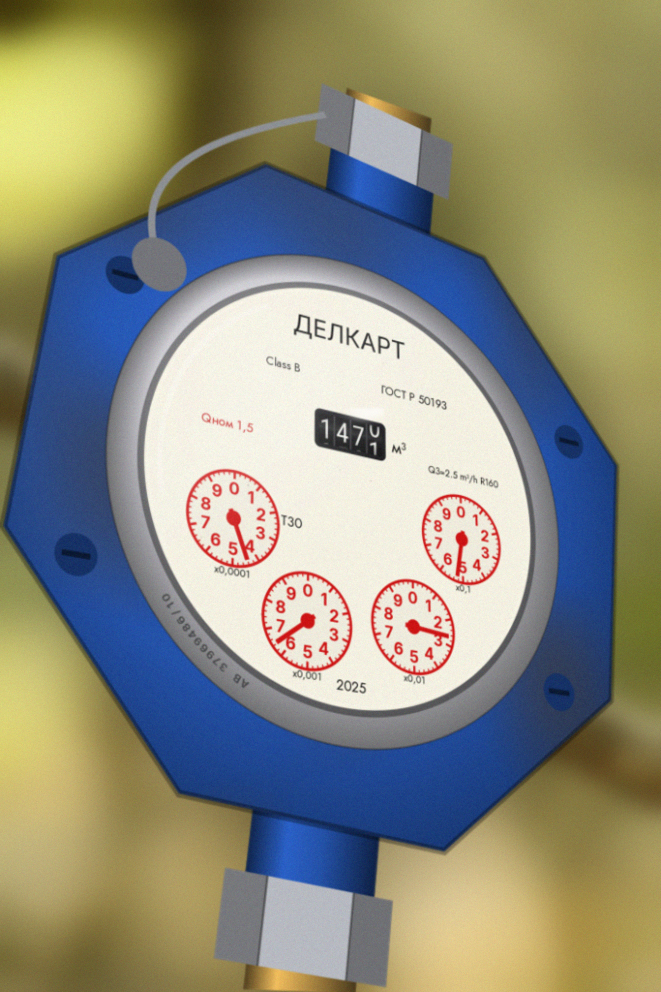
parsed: 1470.5264 m³
